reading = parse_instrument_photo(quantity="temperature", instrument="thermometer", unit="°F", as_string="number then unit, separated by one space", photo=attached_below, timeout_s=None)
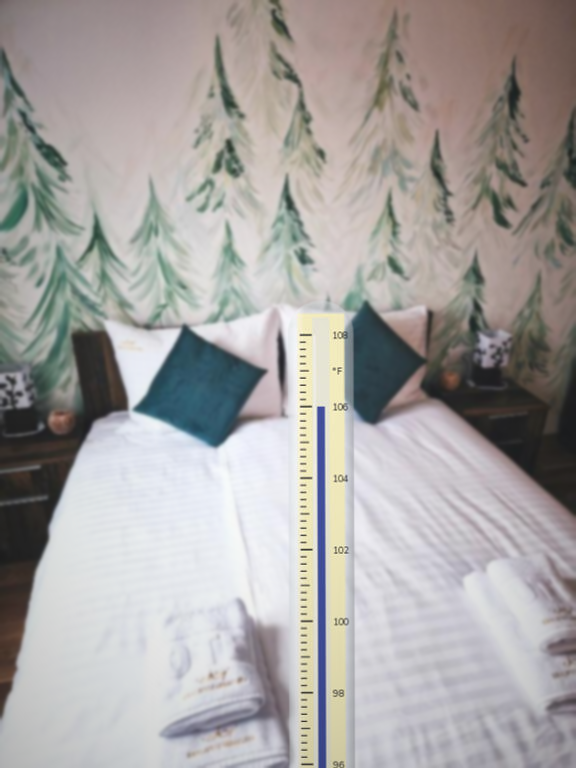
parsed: 106 °F
